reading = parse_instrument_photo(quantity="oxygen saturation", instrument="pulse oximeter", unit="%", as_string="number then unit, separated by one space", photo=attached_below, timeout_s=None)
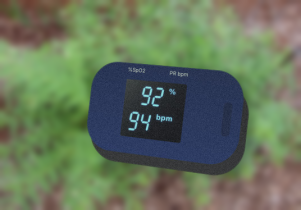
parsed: 92 %
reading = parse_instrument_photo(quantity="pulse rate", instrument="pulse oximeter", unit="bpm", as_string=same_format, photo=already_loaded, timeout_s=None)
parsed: 94 bpm
